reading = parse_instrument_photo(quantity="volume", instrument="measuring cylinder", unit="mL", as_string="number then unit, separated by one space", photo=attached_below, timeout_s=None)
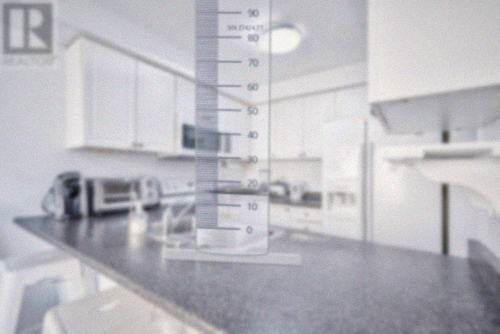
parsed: 15 mL
